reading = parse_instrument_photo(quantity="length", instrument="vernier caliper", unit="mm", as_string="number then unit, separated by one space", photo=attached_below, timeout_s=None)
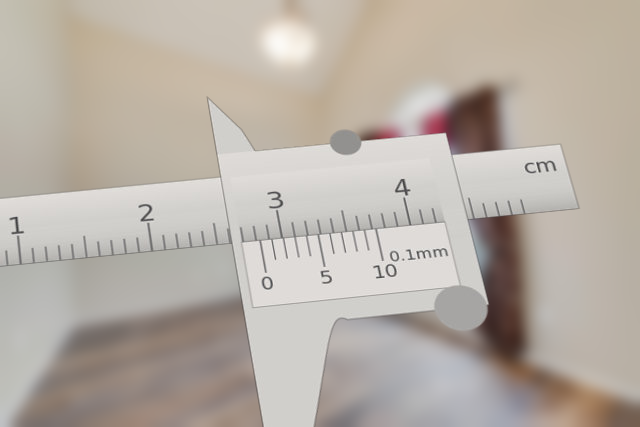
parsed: 28.3 mm
